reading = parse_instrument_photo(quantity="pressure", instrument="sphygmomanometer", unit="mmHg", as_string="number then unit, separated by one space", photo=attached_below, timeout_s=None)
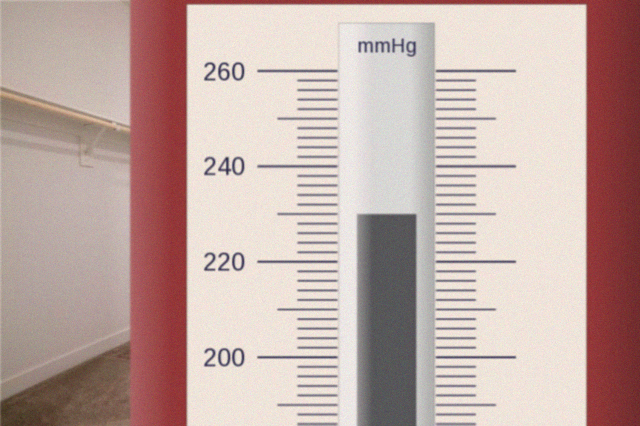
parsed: 230 mmHg
